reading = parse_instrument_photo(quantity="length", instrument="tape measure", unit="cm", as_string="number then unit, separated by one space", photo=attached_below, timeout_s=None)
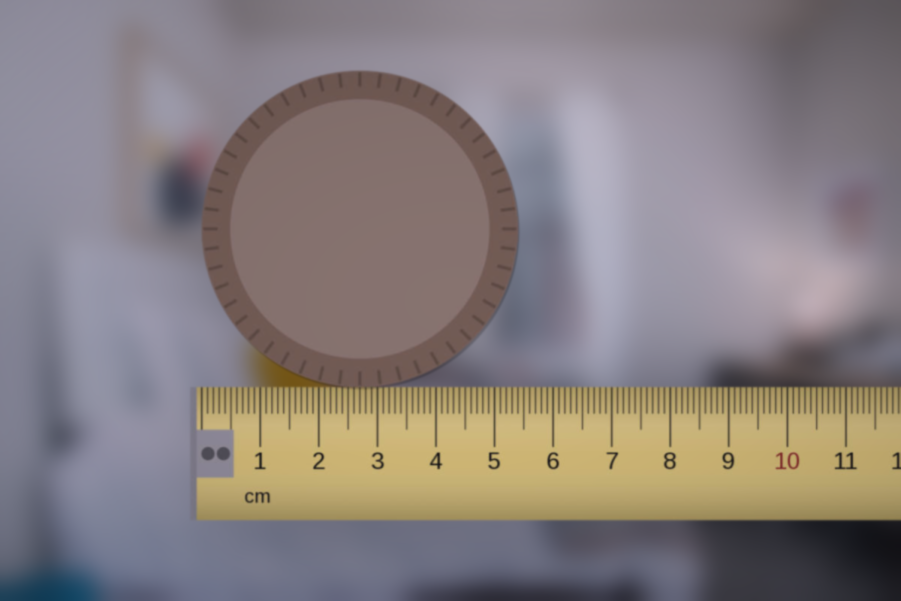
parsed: 5.4 cm
